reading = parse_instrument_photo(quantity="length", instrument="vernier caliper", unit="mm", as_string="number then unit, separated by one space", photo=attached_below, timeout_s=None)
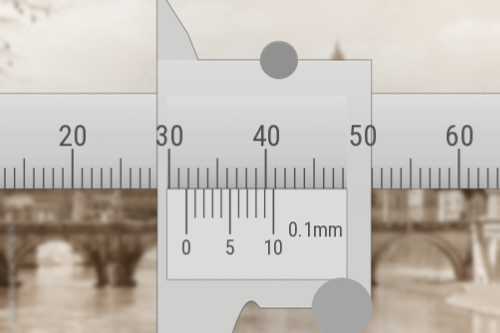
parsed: 31.8 mm
